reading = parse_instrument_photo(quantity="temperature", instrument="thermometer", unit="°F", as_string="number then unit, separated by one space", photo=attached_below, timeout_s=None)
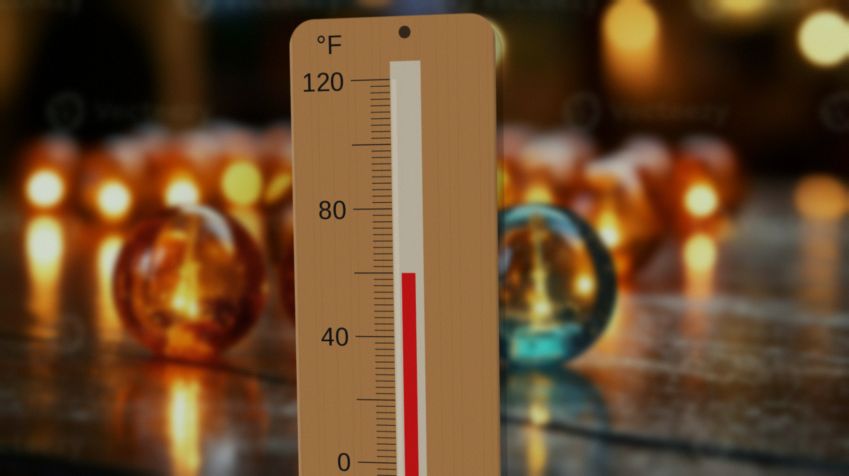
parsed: 60 °F
